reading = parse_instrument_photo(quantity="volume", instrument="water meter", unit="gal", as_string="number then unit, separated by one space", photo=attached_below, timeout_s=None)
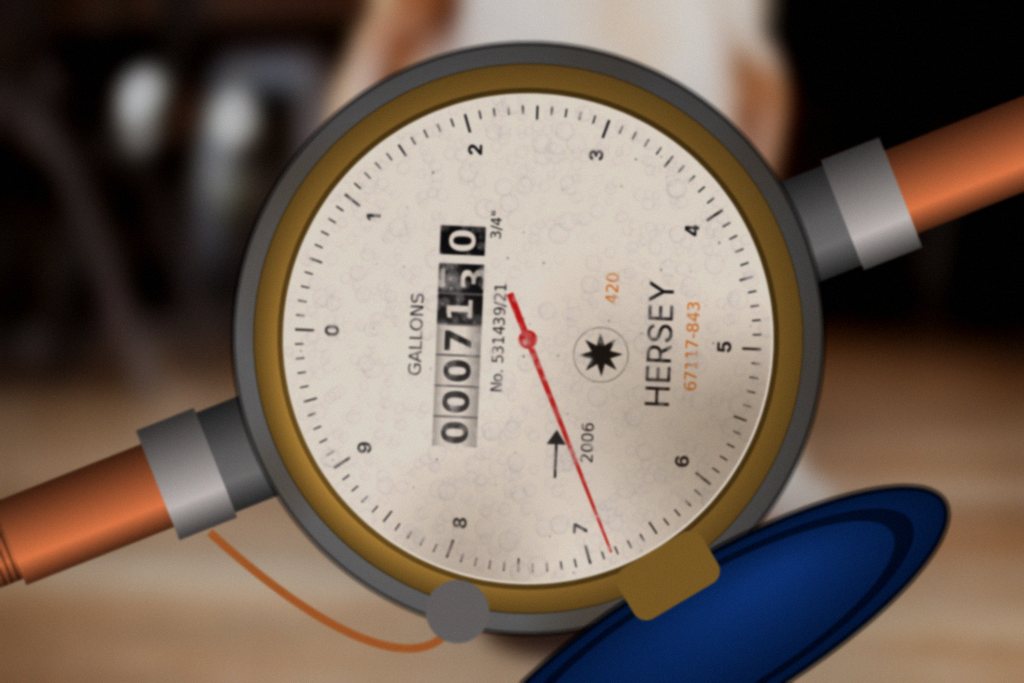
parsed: 7126.8 gal
